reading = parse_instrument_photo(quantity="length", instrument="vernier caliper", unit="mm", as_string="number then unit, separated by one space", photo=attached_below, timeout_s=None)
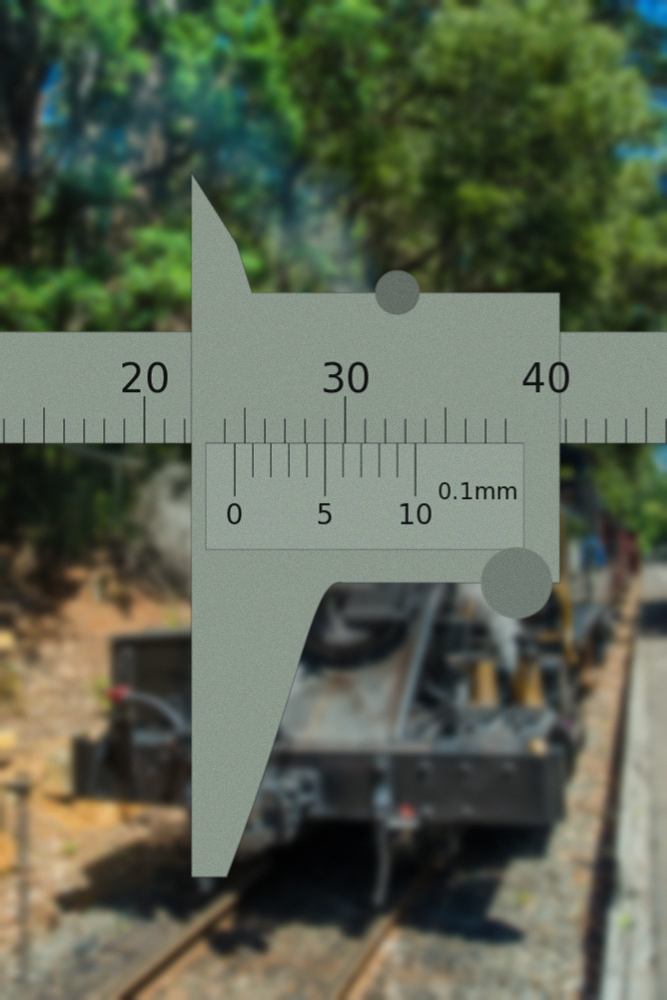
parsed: 24.5 mm
